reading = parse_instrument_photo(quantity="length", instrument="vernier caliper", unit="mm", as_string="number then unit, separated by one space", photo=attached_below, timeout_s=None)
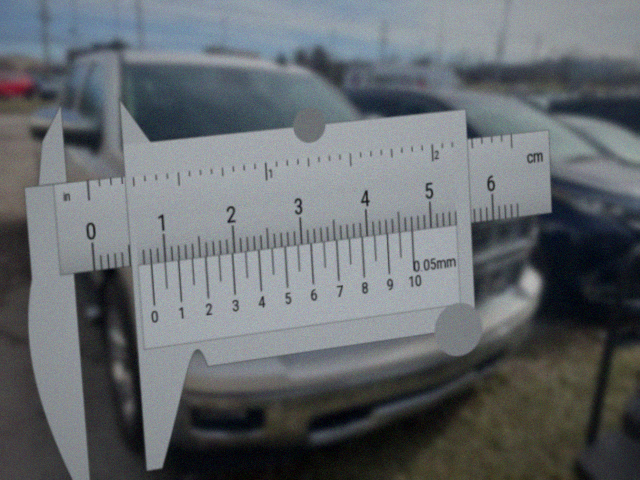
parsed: 8.0 mm
